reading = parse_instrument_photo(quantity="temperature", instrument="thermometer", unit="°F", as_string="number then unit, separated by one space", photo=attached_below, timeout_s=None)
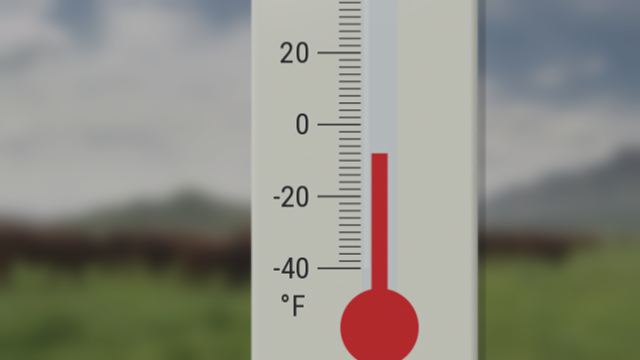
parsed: -8 °F
